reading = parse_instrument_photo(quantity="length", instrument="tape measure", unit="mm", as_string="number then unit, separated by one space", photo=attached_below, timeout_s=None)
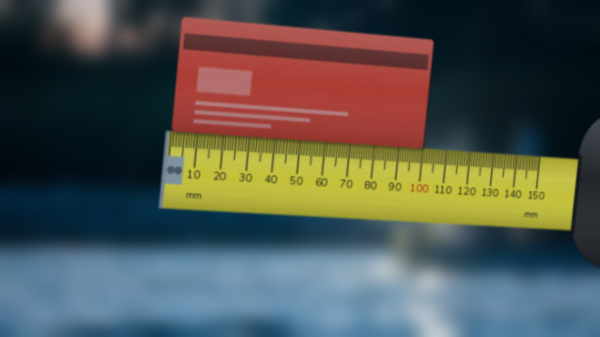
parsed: 100 mm
